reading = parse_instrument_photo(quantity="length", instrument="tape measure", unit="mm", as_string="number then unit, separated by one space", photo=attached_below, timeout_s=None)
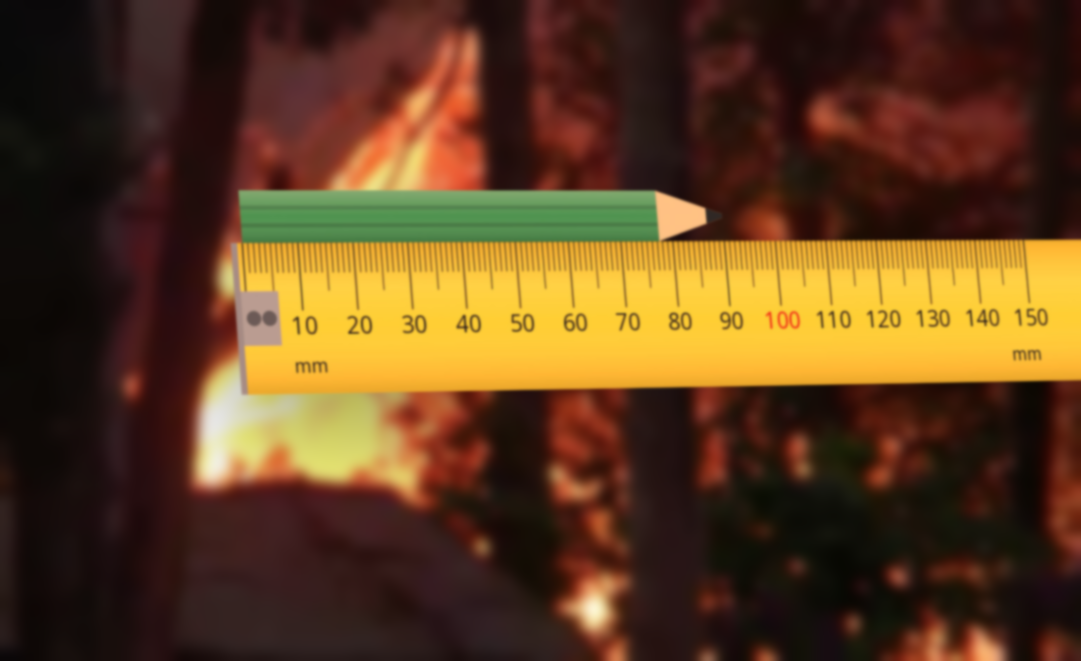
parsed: 90 mm
